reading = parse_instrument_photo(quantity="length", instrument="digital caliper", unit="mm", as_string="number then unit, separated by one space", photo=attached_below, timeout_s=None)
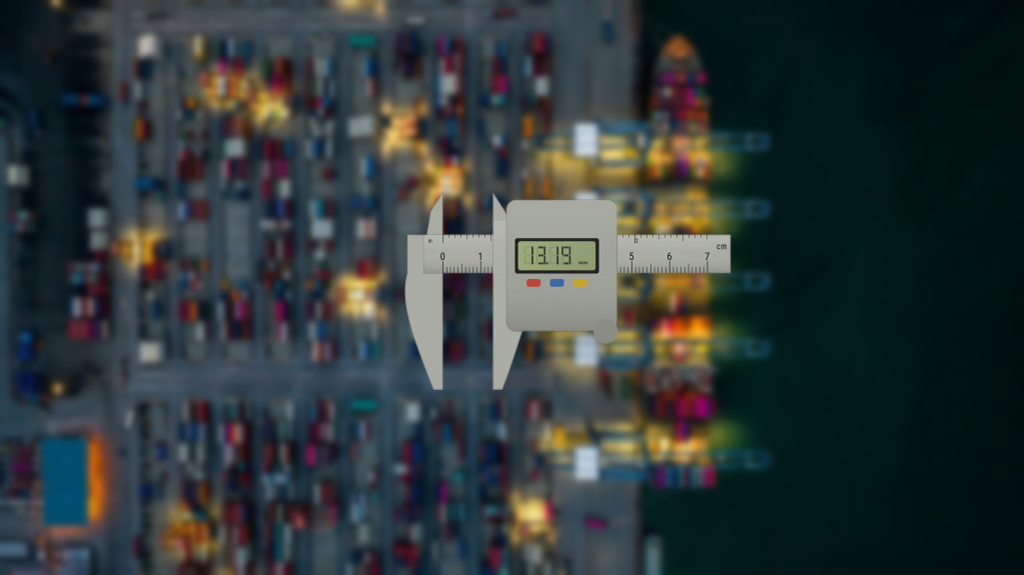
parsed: 13.19 mm
